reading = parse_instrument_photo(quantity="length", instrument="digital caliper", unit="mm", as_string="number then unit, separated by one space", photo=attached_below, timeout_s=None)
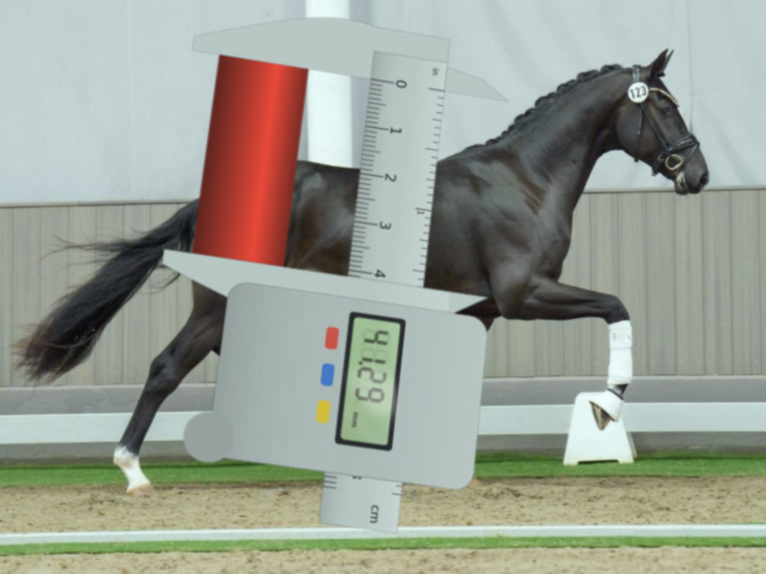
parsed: 41.29 mm
